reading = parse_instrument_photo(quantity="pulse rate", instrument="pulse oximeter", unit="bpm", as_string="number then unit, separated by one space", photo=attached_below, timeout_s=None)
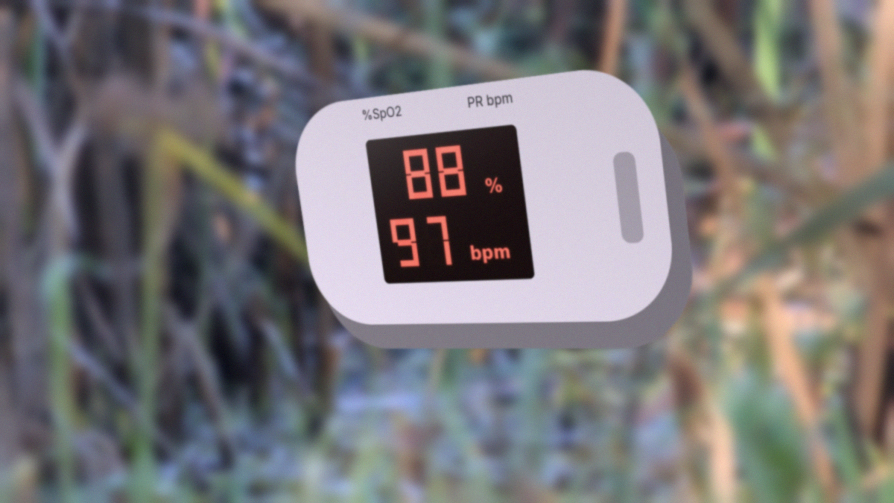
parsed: 97 bpm
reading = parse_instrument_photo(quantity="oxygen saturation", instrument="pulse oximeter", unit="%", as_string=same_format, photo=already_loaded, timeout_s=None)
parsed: 88 %
